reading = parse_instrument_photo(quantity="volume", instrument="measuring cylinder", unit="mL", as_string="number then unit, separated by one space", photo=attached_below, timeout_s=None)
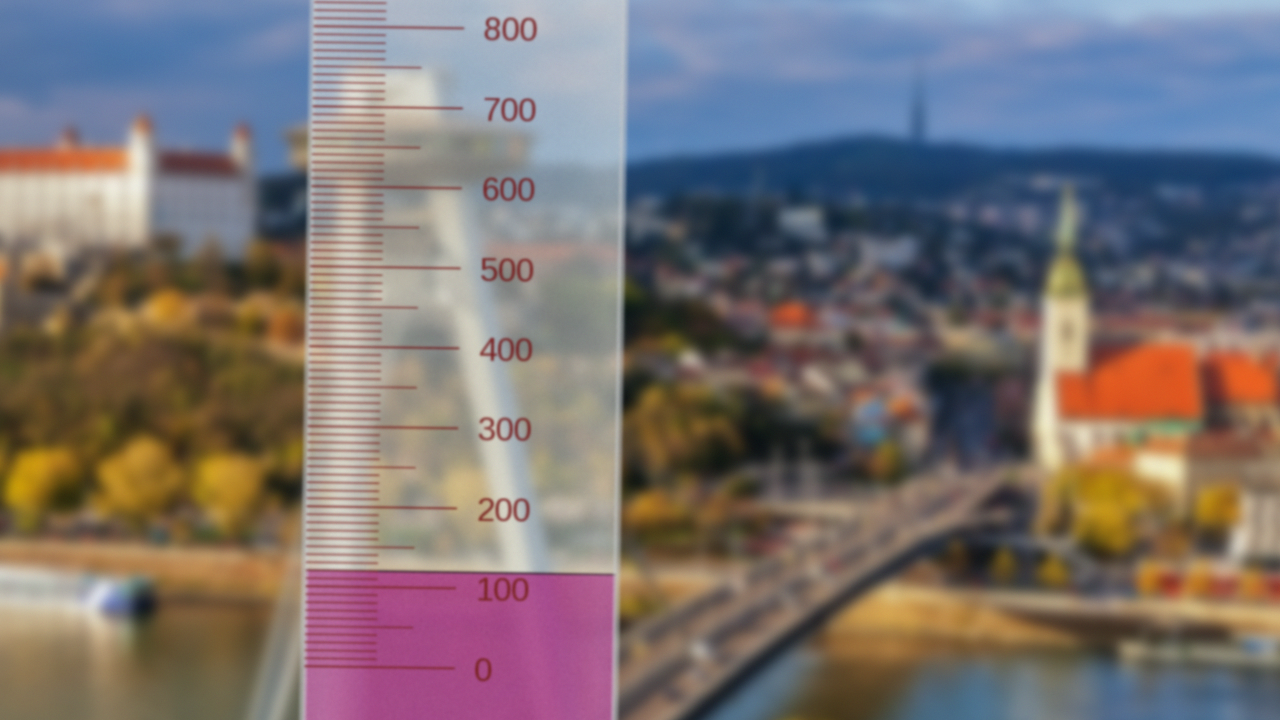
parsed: 120 mL
